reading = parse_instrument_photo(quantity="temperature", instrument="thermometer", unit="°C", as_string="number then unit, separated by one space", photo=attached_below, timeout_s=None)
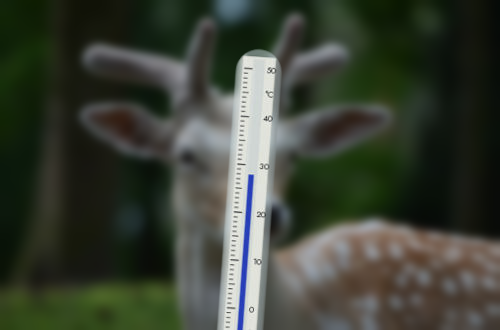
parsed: 28 °C
